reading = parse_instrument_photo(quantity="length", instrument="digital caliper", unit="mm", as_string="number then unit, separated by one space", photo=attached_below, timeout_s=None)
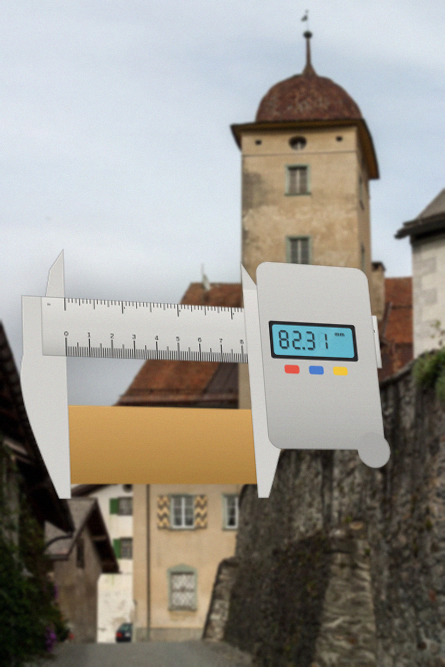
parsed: 82.31 mm
